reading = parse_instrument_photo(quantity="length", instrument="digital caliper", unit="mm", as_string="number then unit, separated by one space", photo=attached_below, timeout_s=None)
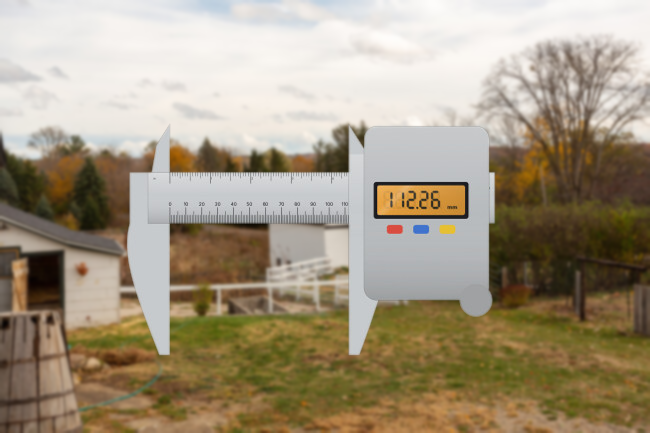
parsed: 112.26 mm
